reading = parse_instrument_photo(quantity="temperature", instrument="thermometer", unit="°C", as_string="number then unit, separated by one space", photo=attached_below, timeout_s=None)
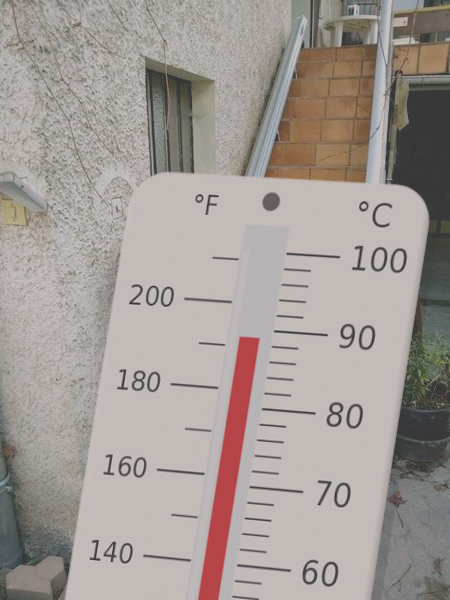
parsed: 89 °C
